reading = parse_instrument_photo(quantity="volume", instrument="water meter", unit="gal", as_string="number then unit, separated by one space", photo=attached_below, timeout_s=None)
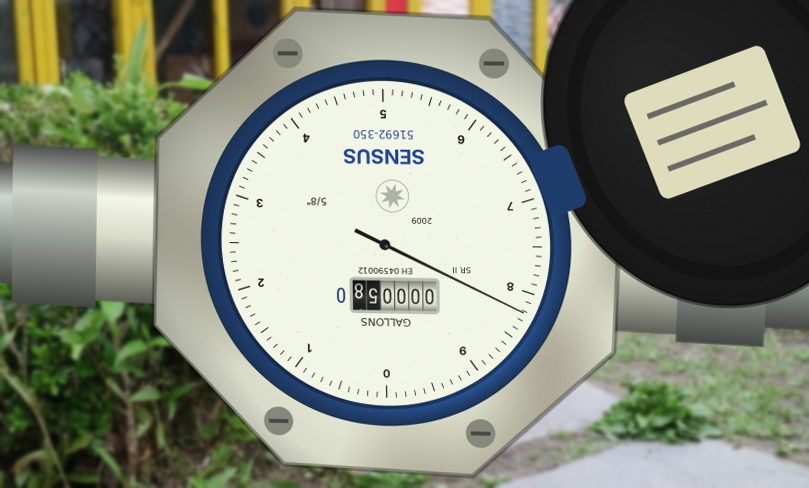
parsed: 578.2 gal
